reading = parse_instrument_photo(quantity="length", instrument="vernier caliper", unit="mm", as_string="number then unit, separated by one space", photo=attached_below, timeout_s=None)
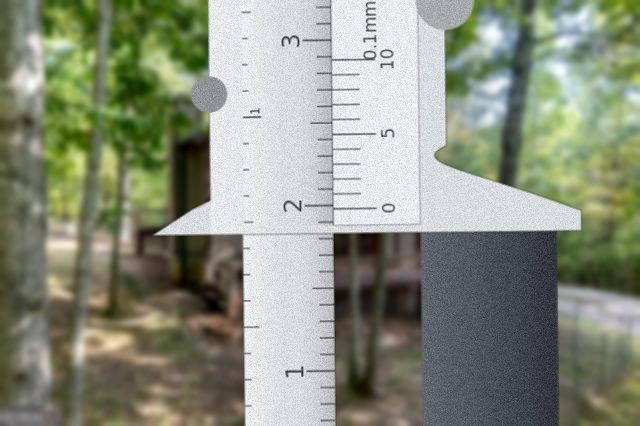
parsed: 19.8 mm
